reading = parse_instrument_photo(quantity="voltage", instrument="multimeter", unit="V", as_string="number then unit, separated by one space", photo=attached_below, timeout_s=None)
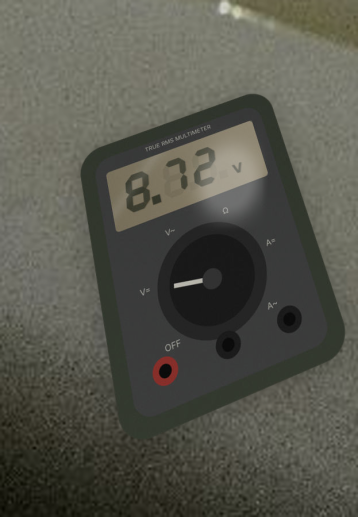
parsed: 8.72 V
